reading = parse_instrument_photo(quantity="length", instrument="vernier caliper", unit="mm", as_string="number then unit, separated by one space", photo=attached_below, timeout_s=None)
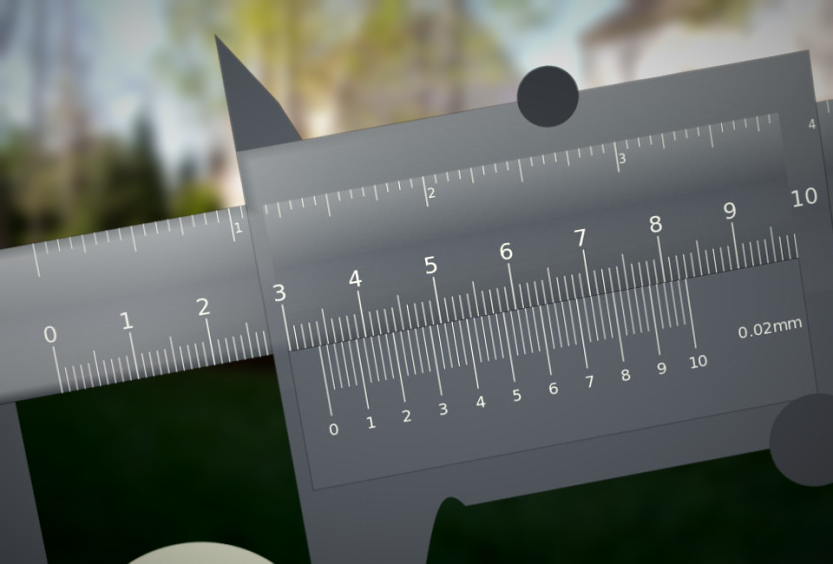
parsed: 33.8 mm
